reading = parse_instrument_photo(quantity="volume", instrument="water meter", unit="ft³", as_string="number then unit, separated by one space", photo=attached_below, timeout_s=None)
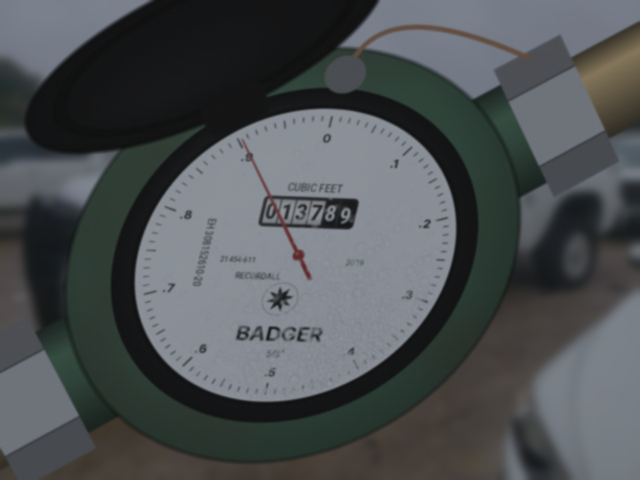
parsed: 13788.90 ft³
